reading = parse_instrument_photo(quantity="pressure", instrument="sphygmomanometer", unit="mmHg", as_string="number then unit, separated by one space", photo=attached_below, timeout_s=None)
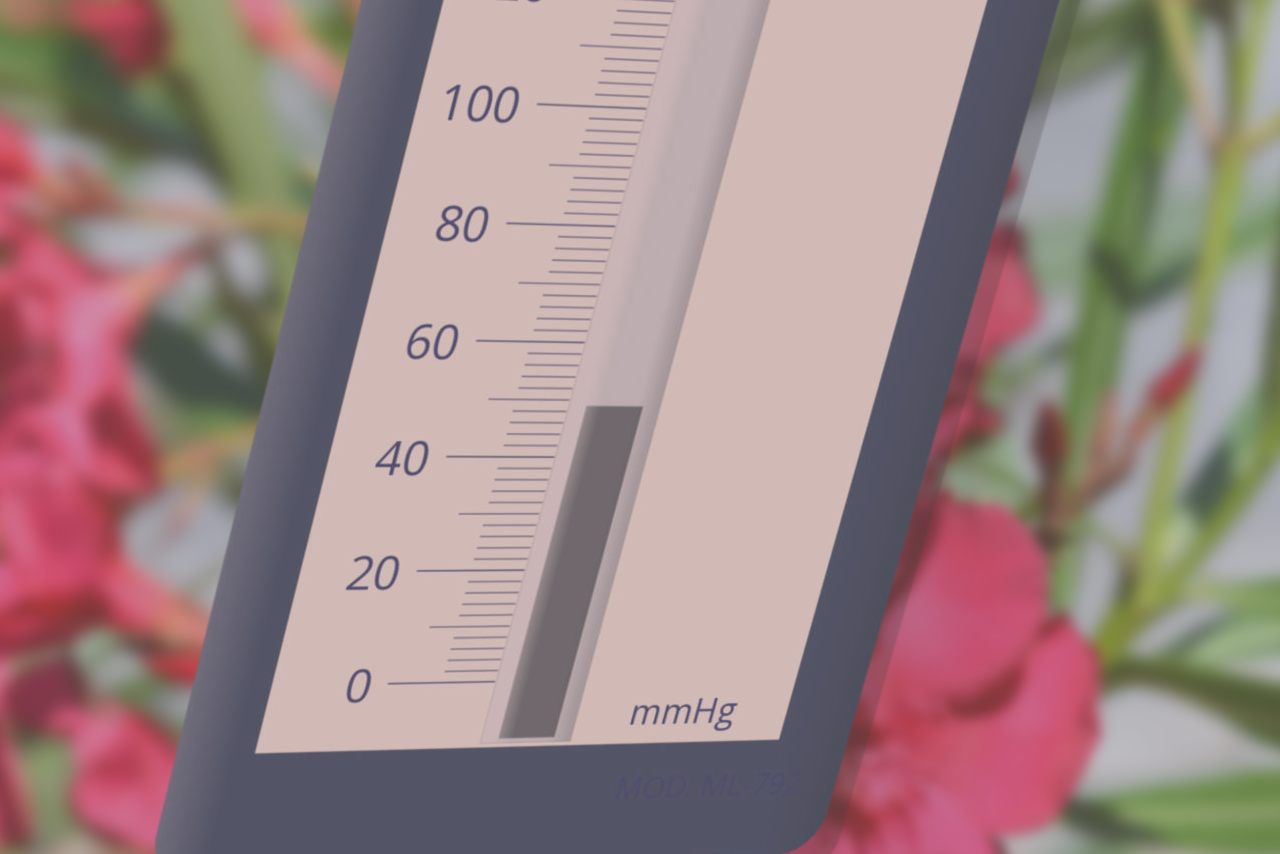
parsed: 49 mmHg
